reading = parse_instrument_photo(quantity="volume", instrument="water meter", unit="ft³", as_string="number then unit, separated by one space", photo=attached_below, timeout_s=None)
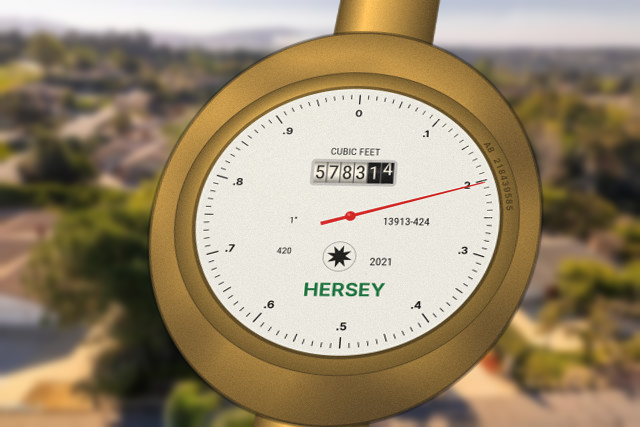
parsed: 578314.20 ft³
